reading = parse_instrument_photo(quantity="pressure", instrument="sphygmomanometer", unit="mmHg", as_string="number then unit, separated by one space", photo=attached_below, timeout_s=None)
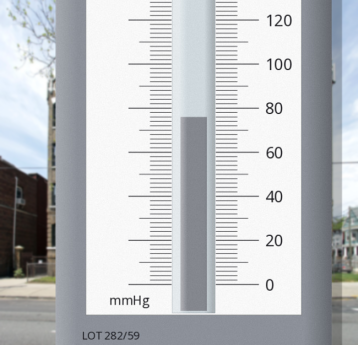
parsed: 76 mmHg
